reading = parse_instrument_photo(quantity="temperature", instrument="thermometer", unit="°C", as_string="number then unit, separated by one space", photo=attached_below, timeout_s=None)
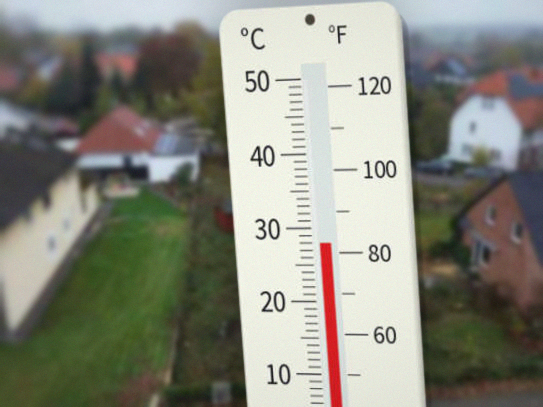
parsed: 28 °C
